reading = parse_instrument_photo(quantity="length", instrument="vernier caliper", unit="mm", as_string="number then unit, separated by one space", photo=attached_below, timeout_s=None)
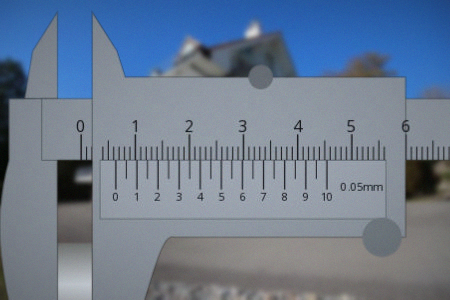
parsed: 6.4 mm
